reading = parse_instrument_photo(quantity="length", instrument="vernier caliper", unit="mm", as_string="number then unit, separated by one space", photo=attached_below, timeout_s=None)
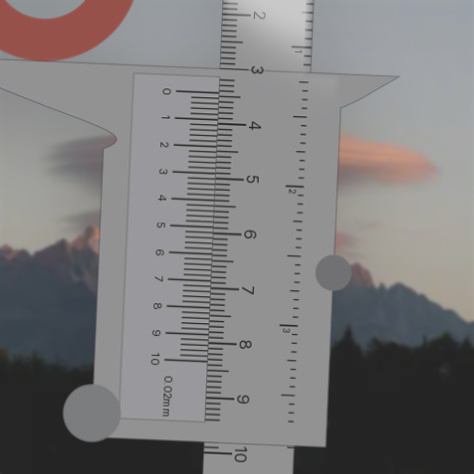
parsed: 34.4 mm
